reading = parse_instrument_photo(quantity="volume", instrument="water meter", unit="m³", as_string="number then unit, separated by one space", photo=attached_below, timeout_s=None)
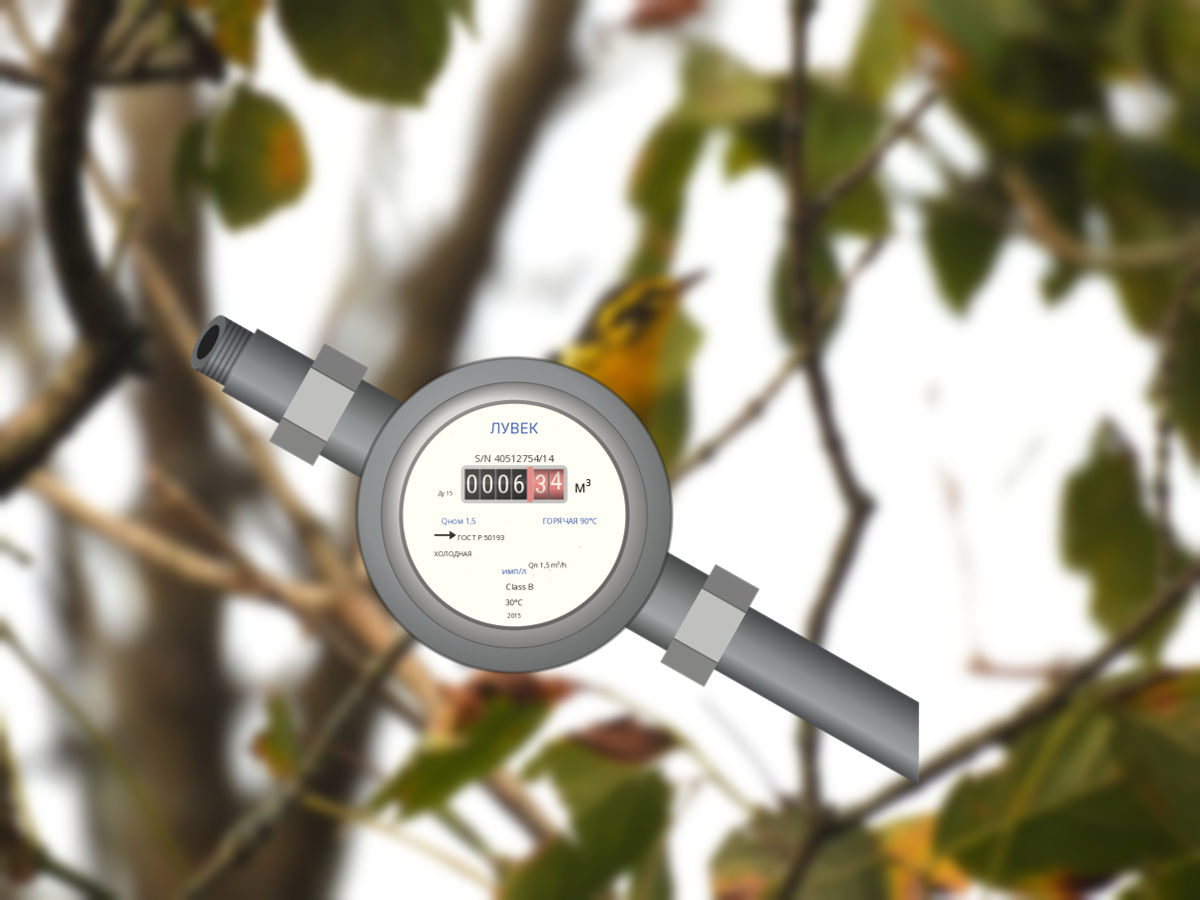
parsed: 6.34 m³
